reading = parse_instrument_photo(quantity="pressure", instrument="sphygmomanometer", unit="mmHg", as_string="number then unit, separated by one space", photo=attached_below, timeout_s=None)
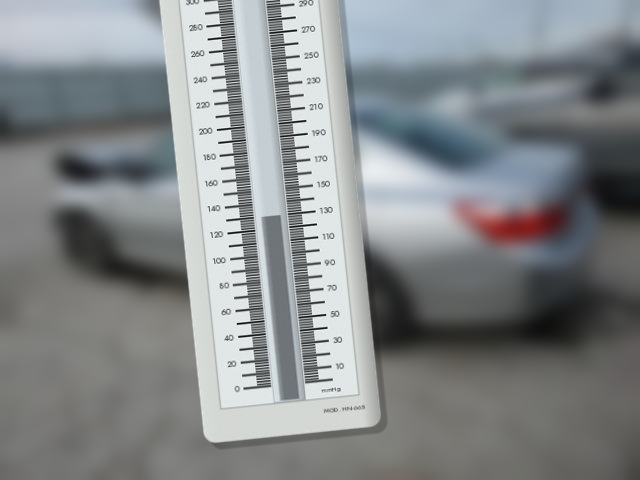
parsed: 130 mmHg
